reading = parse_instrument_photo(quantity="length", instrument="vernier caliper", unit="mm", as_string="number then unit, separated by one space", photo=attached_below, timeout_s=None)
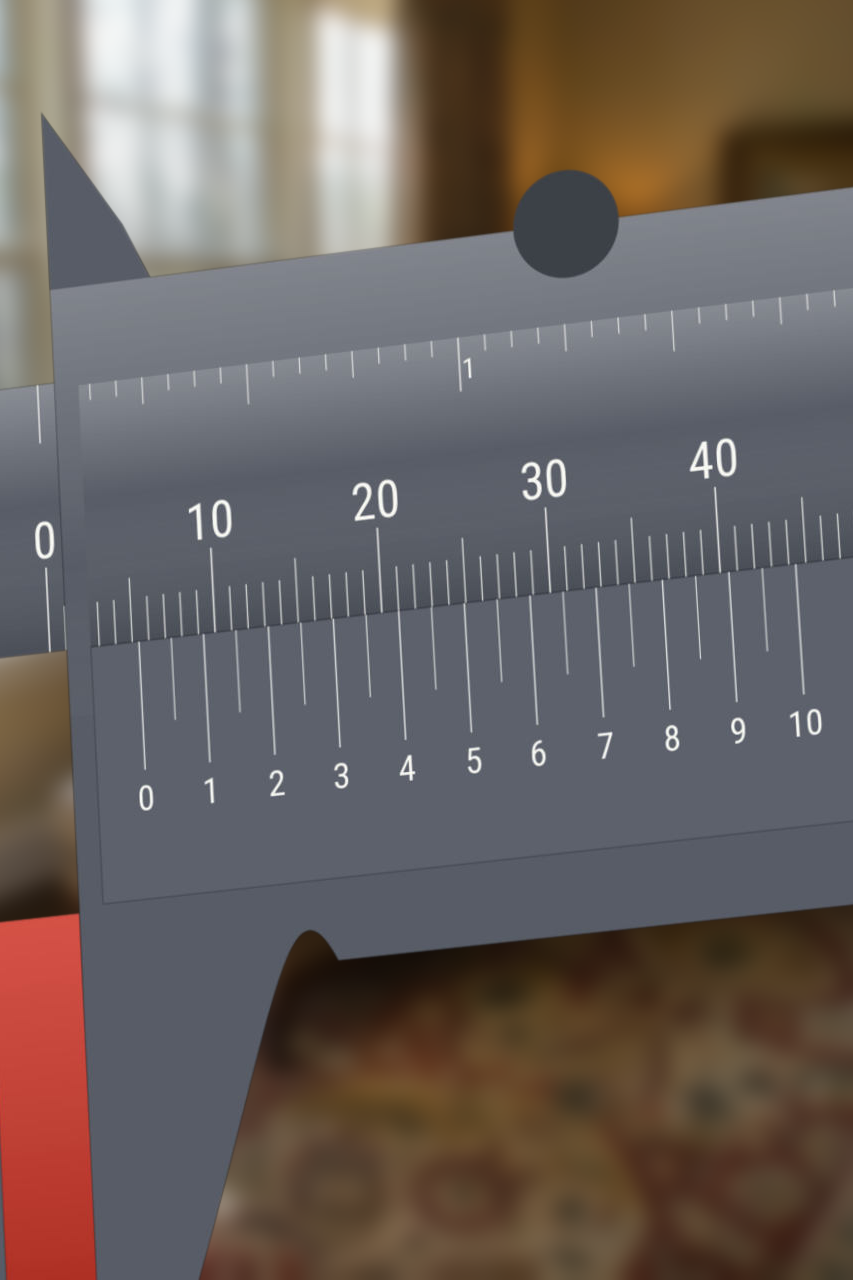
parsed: 5.4 mm
